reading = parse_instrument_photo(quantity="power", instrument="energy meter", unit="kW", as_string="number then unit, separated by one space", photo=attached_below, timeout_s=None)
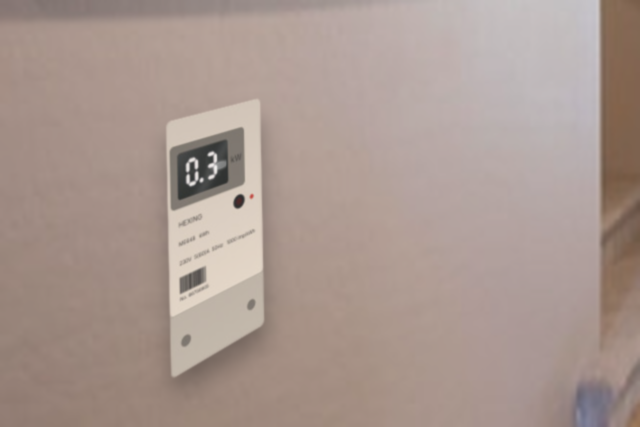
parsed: 0.3 kW
